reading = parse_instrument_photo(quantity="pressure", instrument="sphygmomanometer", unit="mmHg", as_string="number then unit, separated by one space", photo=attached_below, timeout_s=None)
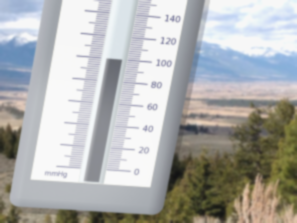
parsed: 100 mmHg
